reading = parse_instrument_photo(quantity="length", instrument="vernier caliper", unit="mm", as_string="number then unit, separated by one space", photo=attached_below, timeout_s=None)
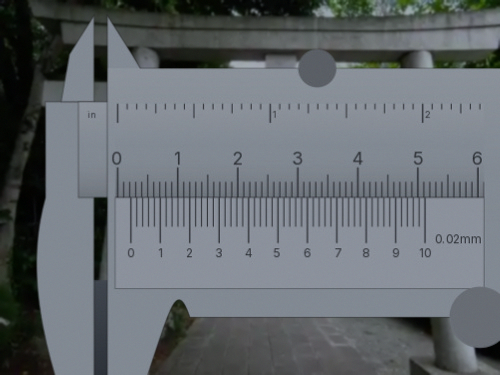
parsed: 2.2 mm
